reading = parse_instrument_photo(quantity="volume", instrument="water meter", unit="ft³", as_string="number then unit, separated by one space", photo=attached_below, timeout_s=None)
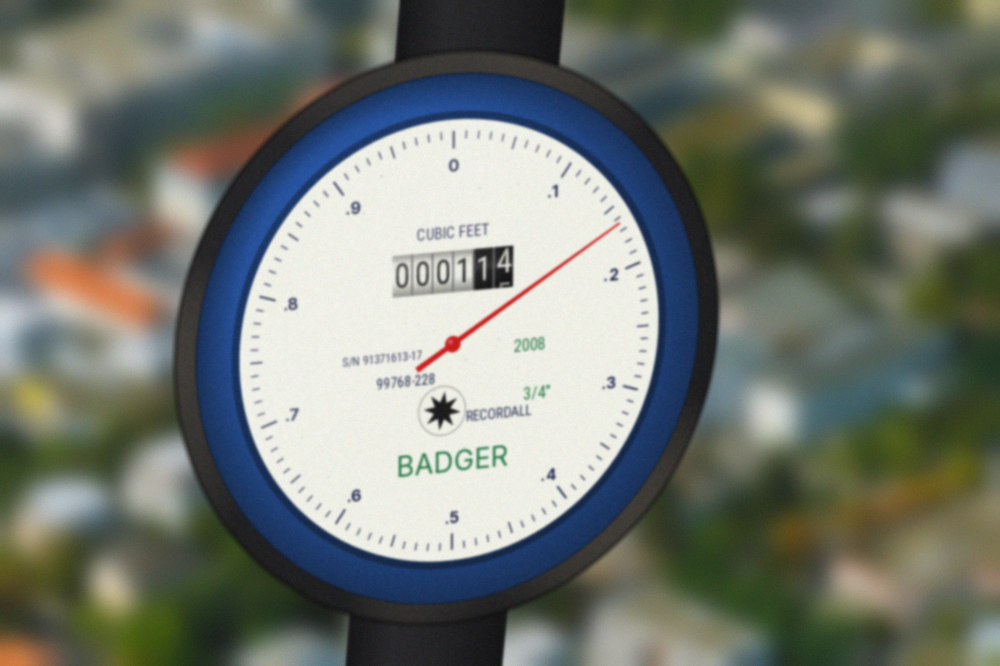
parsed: 114.16 ft³
